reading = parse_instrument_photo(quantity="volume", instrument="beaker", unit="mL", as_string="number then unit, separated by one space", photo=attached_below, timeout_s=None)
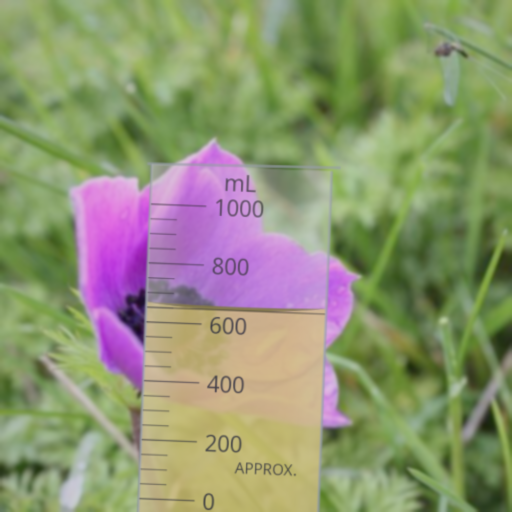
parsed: 650 mL
